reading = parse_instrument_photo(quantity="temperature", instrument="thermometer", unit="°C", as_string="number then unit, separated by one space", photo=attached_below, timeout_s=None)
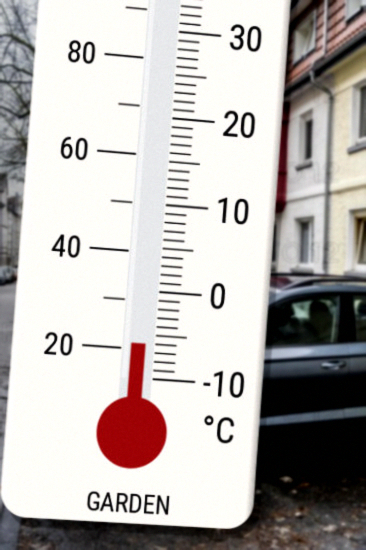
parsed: -6 °C
